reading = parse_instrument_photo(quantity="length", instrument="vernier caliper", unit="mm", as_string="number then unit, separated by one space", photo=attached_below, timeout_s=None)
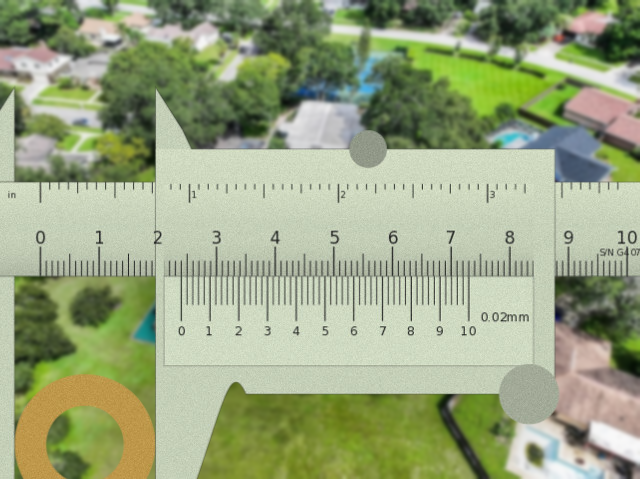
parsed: 24.0 mm
